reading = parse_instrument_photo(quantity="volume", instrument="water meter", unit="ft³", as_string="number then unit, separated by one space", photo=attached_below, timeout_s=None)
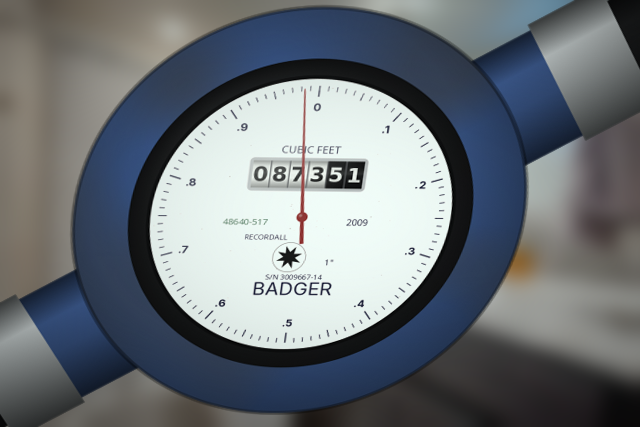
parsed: 87350.98 ft³
